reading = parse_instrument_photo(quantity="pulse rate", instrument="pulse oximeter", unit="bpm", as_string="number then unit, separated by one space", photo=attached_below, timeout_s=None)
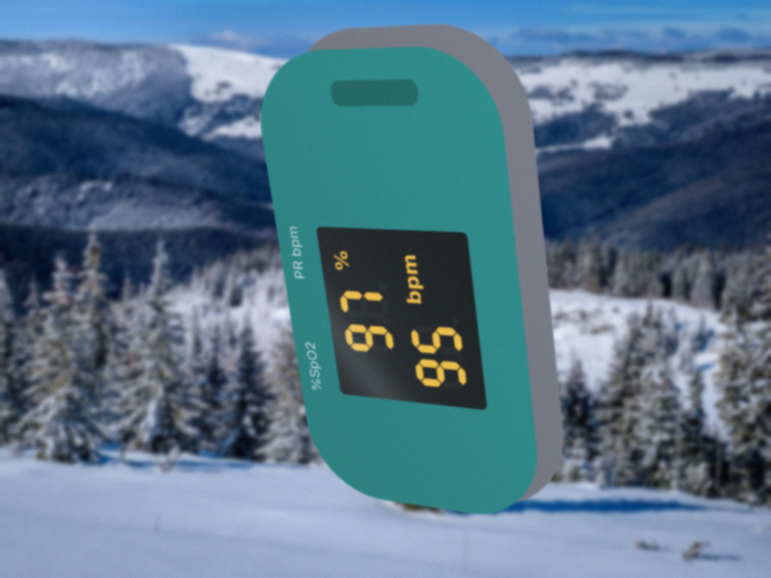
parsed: 95 bpm
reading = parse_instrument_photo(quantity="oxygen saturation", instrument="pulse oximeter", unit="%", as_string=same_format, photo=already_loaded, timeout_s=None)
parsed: 97 %
